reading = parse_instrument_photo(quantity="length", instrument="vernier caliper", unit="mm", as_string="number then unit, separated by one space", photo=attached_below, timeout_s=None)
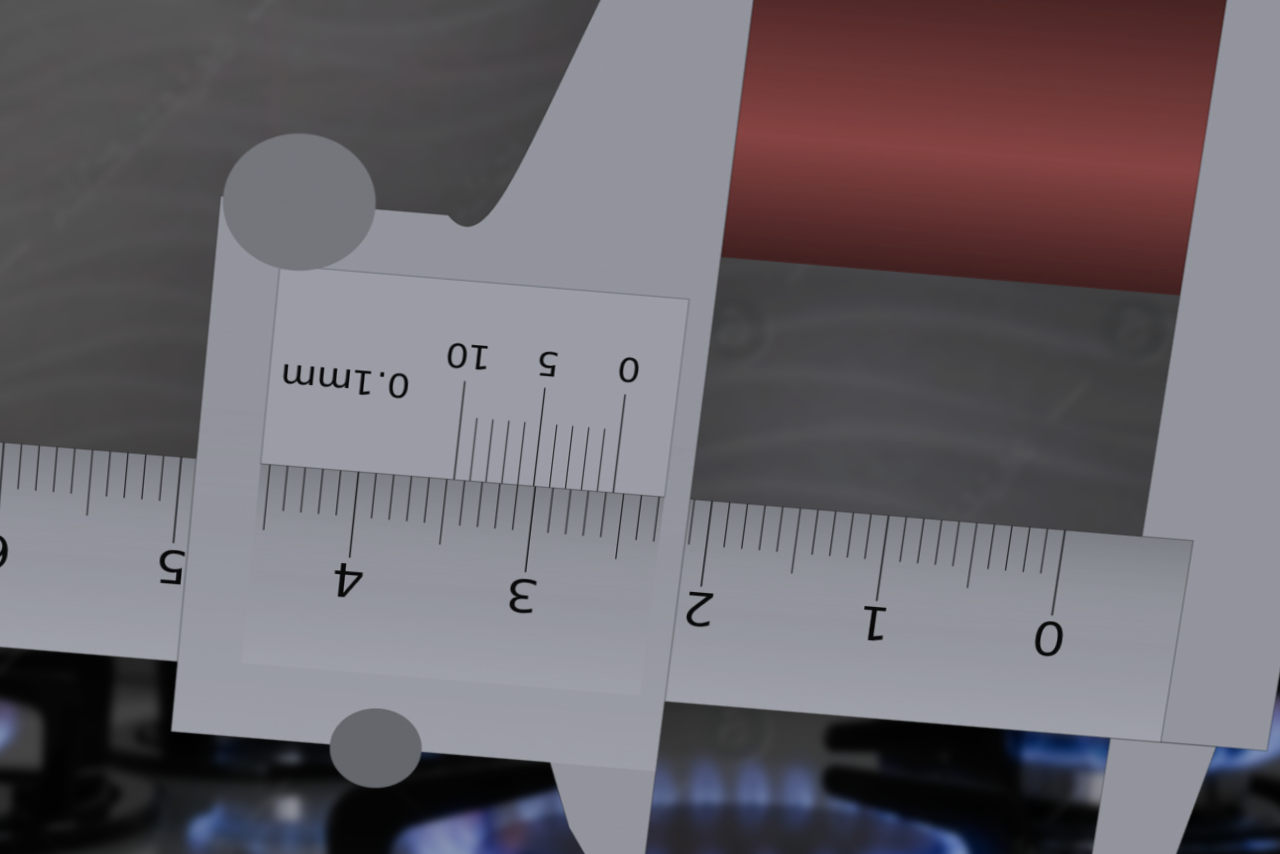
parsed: 25.6 mm
